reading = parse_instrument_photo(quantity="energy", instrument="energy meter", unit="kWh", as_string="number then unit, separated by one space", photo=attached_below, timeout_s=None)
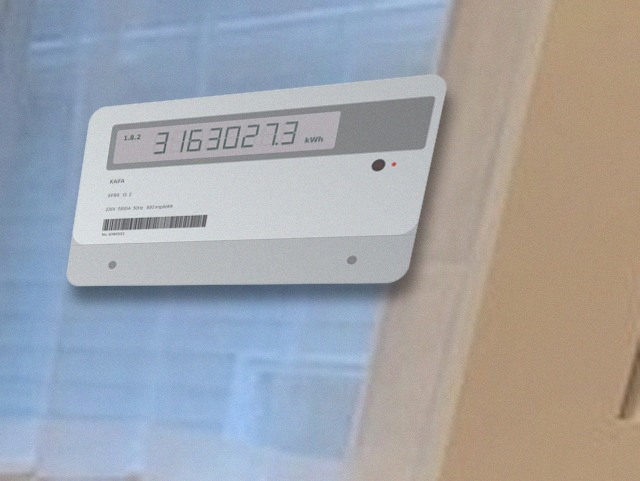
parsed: 3163027.3 kWh
